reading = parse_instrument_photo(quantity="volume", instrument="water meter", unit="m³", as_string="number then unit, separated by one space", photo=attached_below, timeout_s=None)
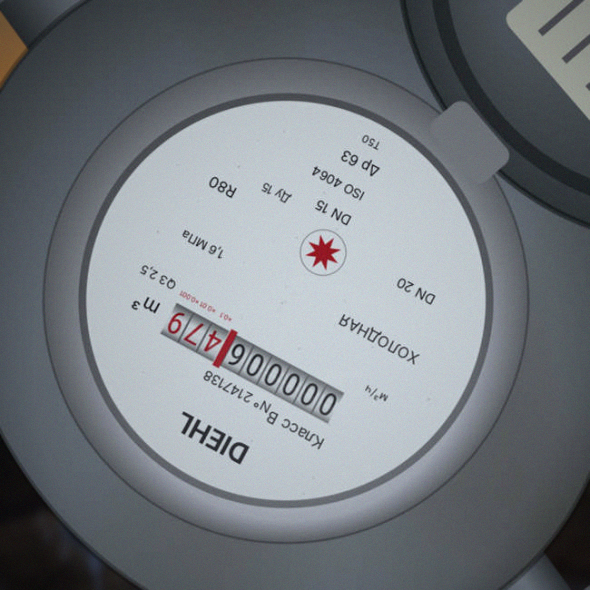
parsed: 6.479 m³
